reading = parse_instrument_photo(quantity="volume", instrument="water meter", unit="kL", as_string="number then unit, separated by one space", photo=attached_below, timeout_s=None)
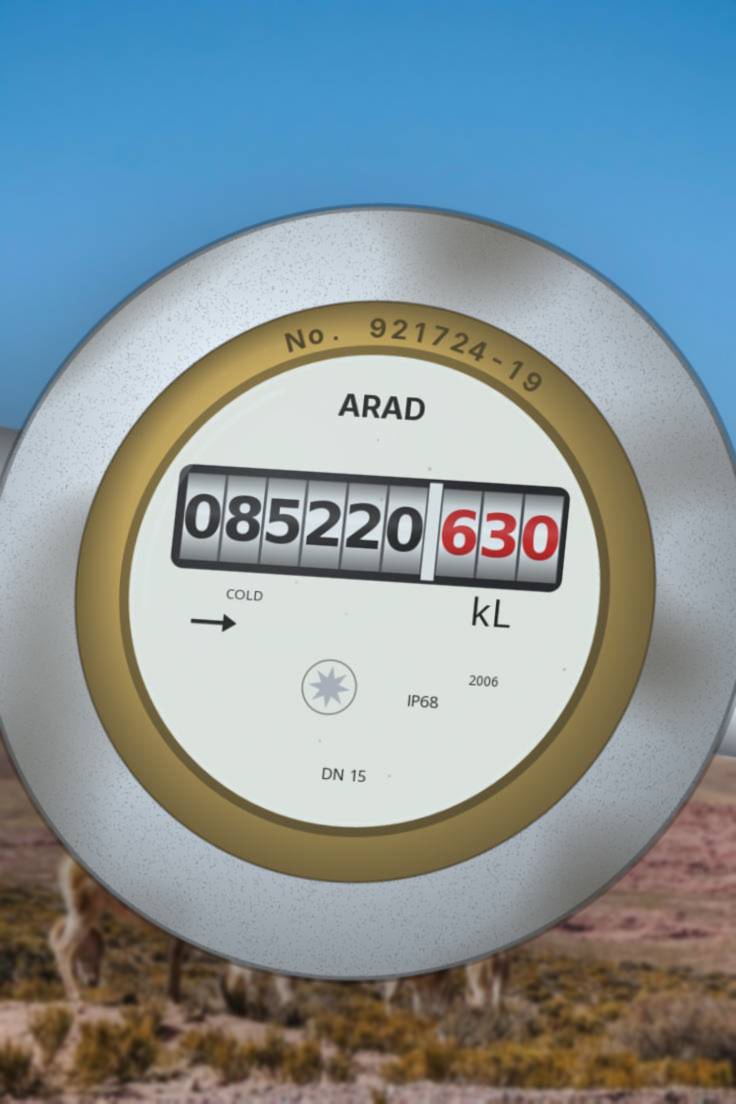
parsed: 85220.630 kL
